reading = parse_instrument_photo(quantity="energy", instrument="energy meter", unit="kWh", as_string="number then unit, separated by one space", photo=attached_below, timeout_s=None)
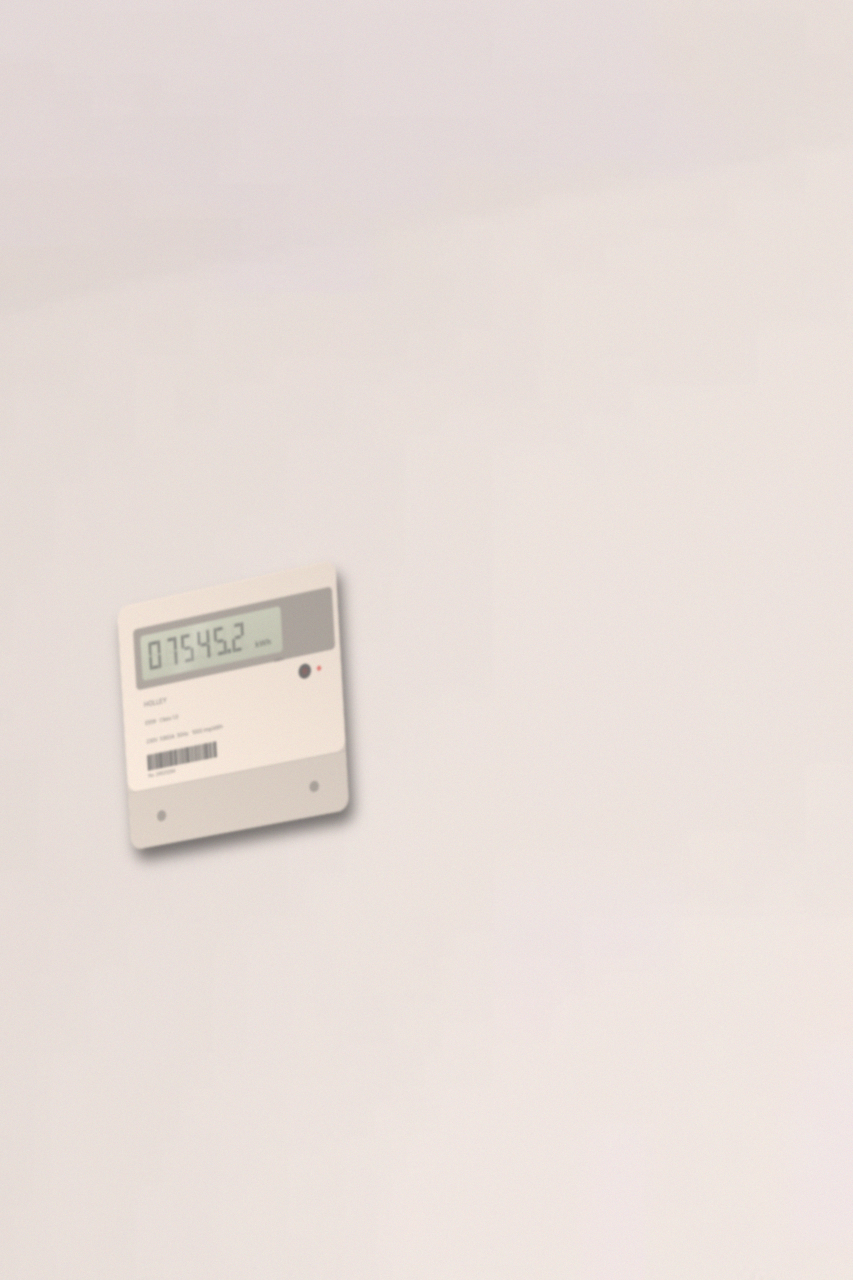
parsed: 7545.2 kWh
